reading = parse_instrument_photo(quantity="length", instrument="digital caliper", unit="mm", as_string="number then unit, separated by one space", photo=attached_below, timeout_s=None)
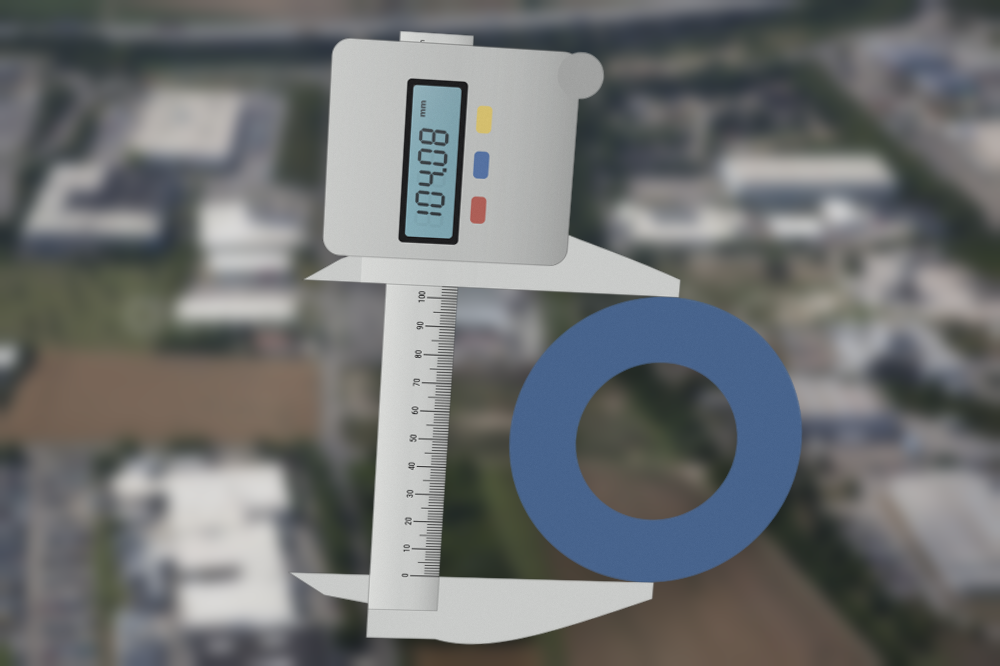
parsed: 104.08 mm
